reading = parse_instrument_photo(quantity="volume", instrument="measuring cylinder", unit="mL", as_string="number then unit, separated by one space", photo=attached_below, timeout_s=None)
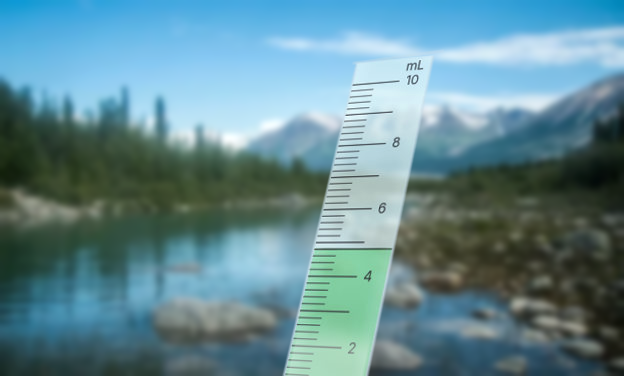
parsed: 4.8 mL
